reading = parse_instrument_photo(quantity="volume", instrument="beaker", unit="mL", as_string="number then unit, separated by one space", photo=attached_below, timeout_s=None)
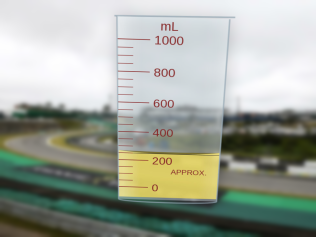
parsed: 250 mL
